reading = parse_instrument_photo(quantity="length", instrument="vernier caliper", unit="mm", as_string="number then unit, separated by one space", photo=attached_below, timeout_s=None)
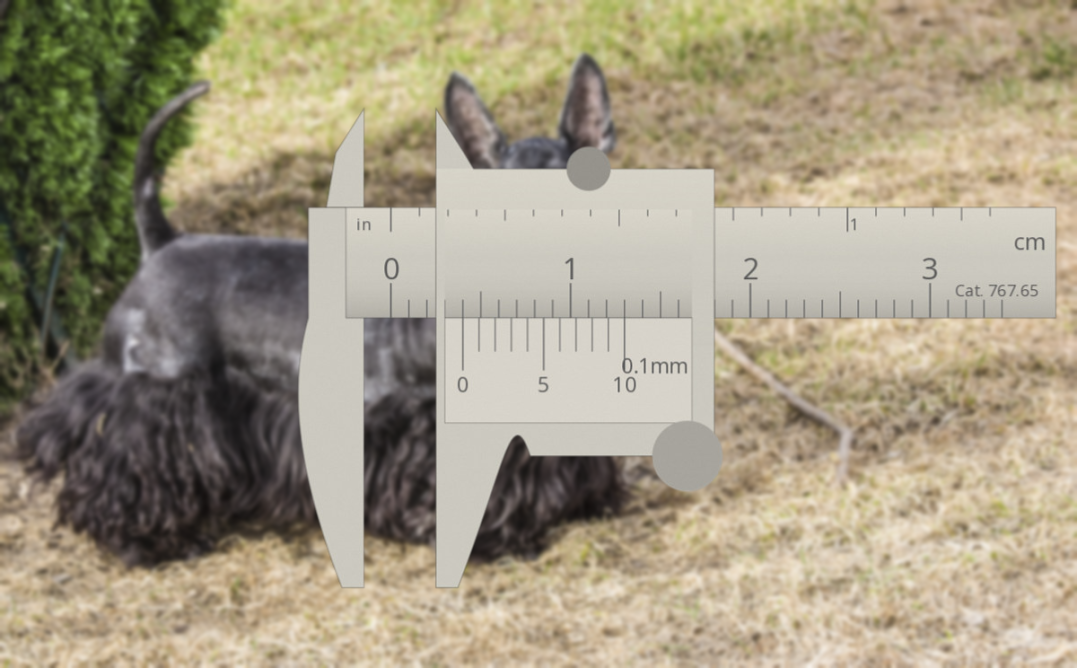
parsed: 4.0 mm
